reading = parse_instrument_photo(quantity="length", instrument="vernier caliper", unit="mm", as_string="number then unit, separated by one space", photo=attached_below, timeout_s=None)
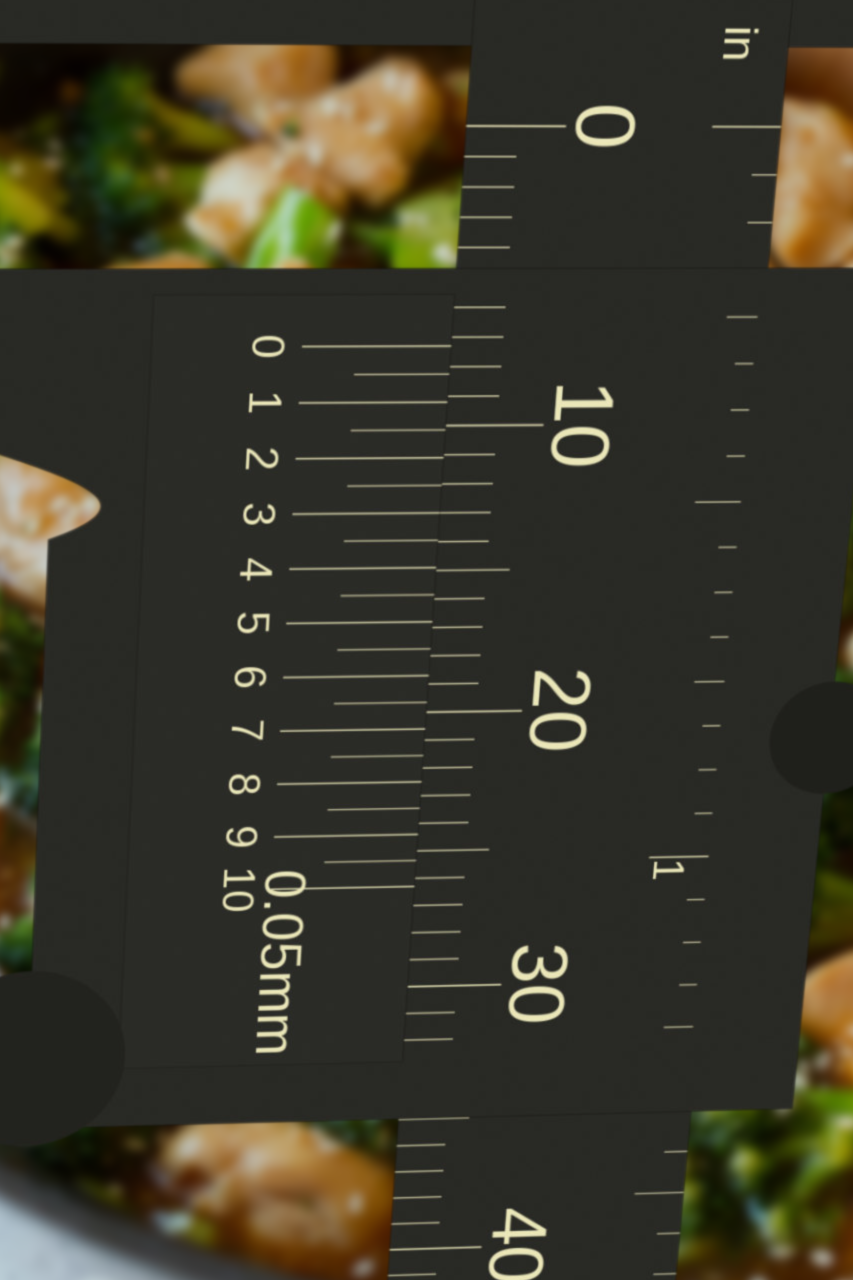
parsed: 7.3 mm
